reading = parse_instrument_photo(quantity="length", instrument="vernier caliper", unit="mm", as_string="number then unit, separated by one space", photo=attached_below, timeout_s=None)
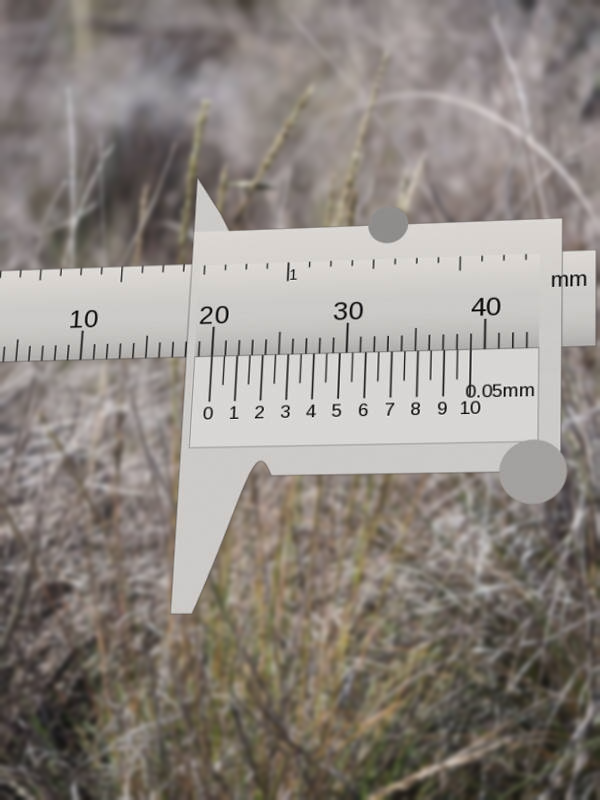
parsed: 20.0 mm
